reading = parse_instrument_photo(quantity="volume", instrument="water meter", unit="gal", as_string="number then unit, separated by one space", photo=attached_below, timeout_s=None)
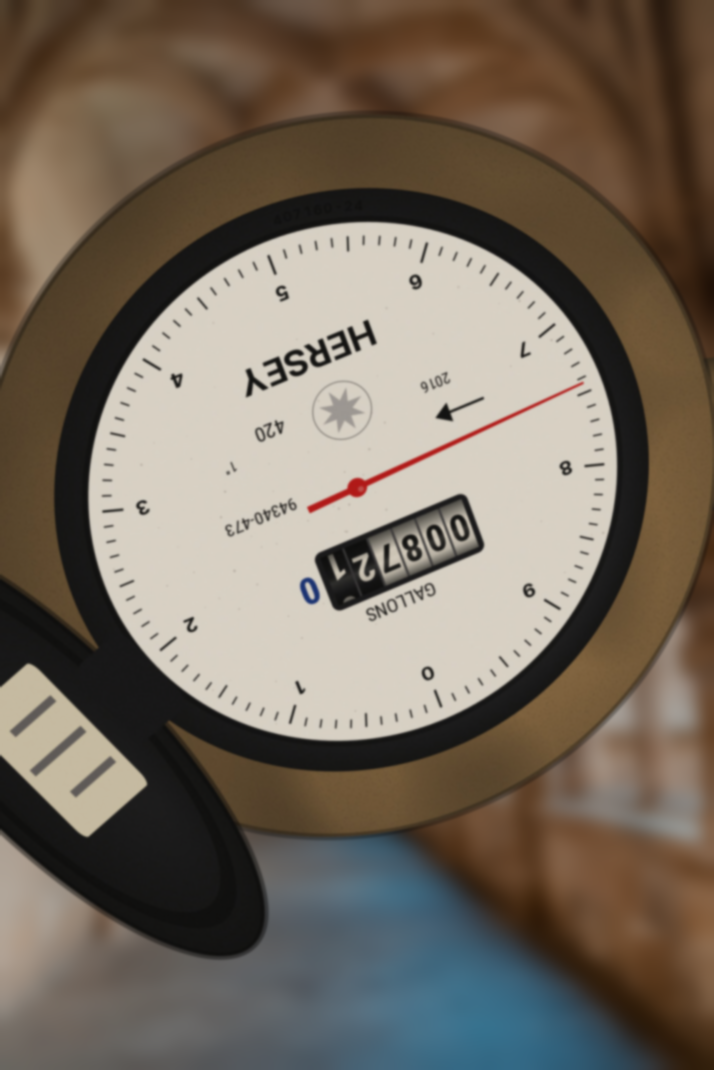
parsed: 87207.4 gal
